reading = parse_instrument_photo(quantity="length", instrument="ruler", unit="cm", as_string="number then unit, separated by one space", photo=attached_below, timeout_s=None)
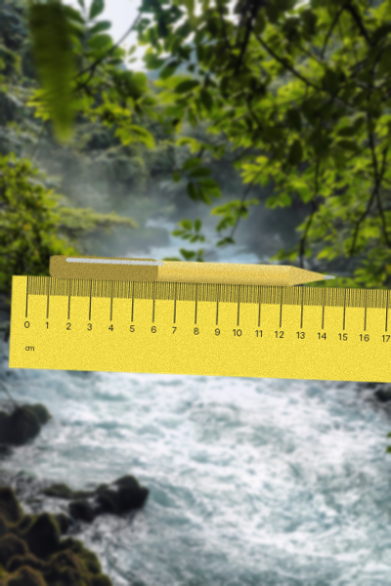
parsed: 13.5 cm
